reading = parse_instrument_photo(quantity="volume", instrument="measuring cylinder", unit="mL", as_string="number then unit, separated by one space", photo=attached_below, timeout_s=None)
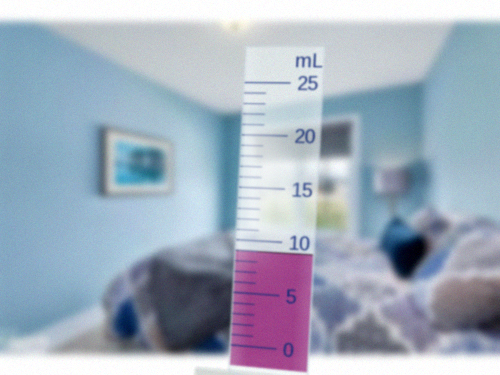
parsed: 9 mL
